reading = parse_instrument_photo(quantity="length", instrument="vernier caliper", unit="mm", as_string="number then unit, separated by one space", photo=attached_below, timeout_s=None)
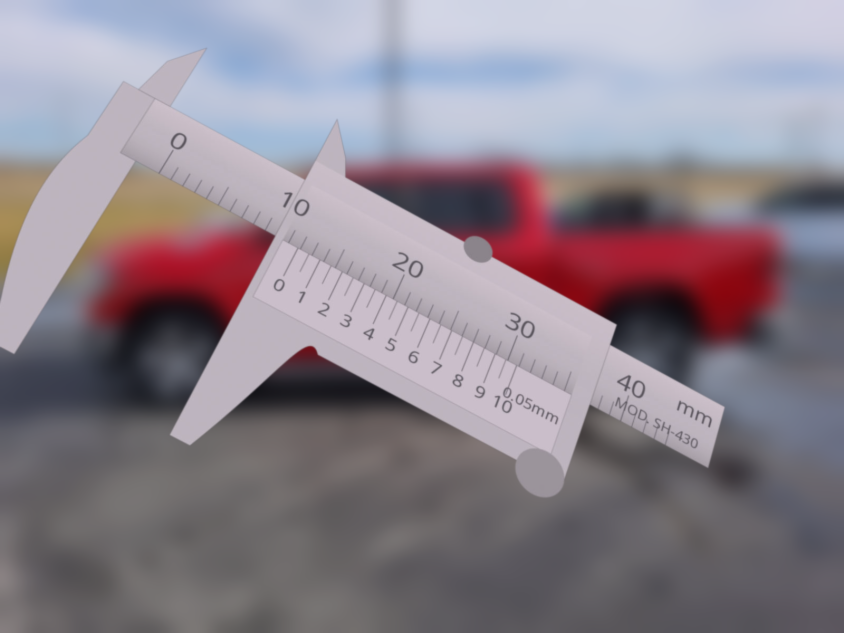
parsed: 11.8 mm
